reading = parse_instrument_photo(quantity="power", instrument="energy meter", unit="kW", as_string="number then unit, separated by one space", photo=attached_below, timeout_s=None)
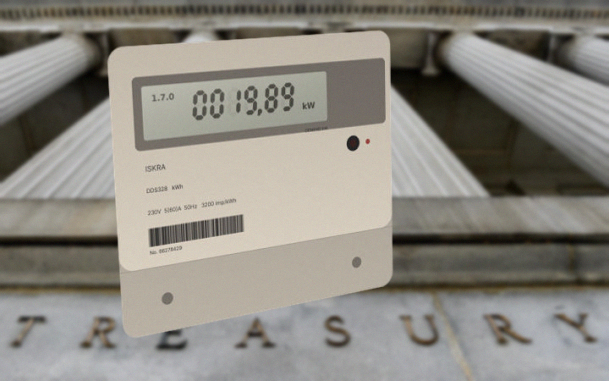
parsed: 19.89 kW
